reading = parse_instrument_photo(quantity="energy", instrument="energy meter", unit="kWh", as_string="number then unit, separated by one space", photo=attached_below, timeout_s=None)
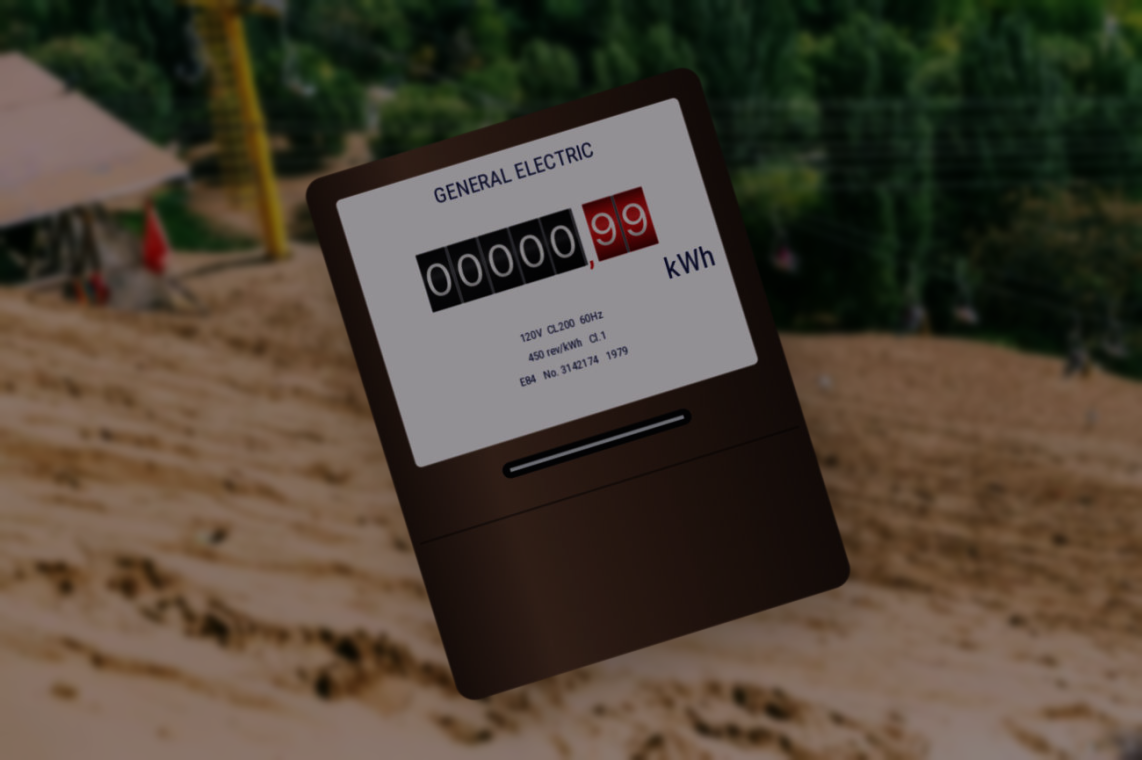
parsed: 0.99 kWh
